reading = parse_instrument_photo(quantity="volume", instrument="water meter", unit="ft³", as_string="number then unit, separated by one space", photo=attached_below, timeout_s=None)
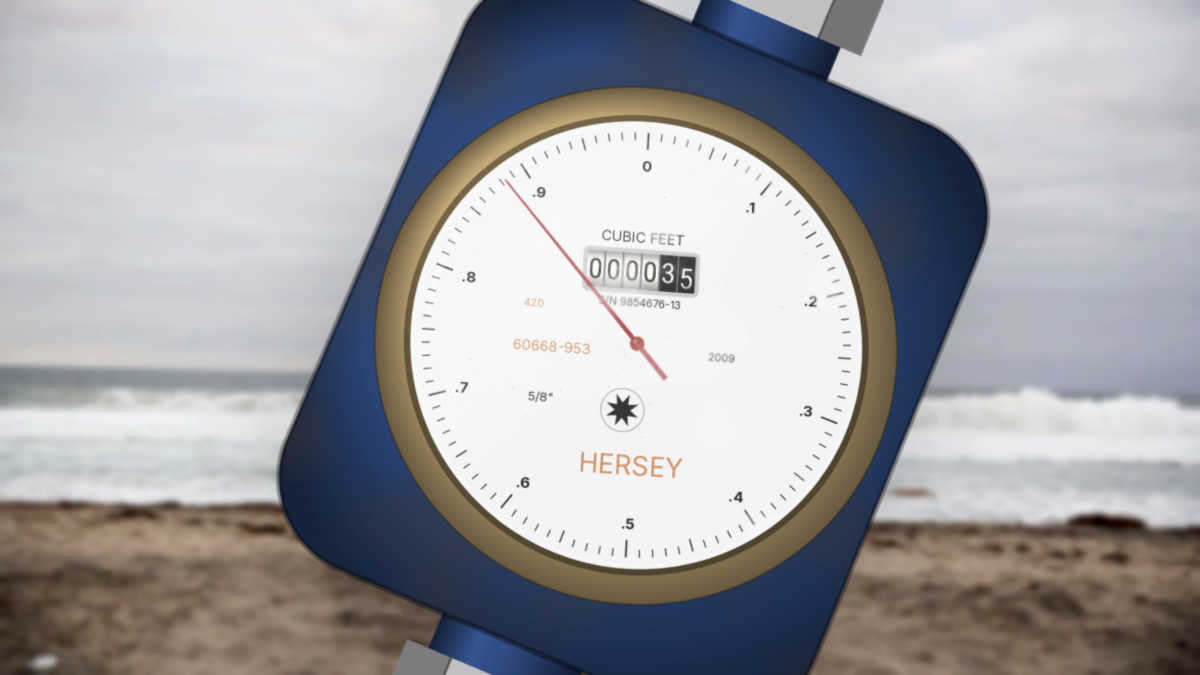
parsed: 34.88 ft³
